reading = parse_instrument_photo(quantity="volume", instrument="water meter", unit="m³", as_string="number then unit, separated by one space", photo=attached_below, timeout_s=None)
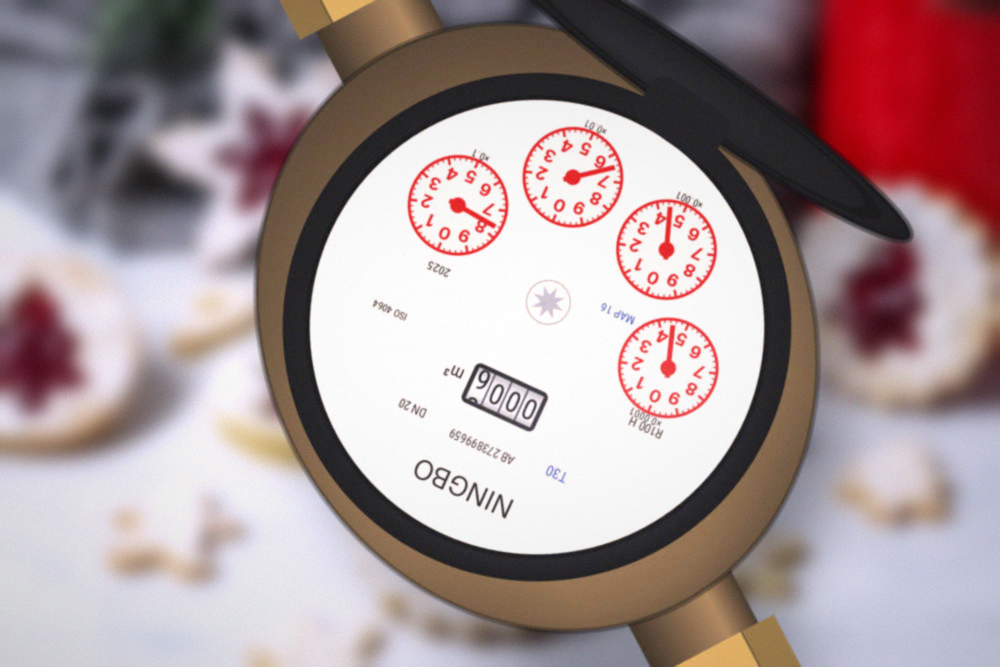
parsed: 5.7644 m³
